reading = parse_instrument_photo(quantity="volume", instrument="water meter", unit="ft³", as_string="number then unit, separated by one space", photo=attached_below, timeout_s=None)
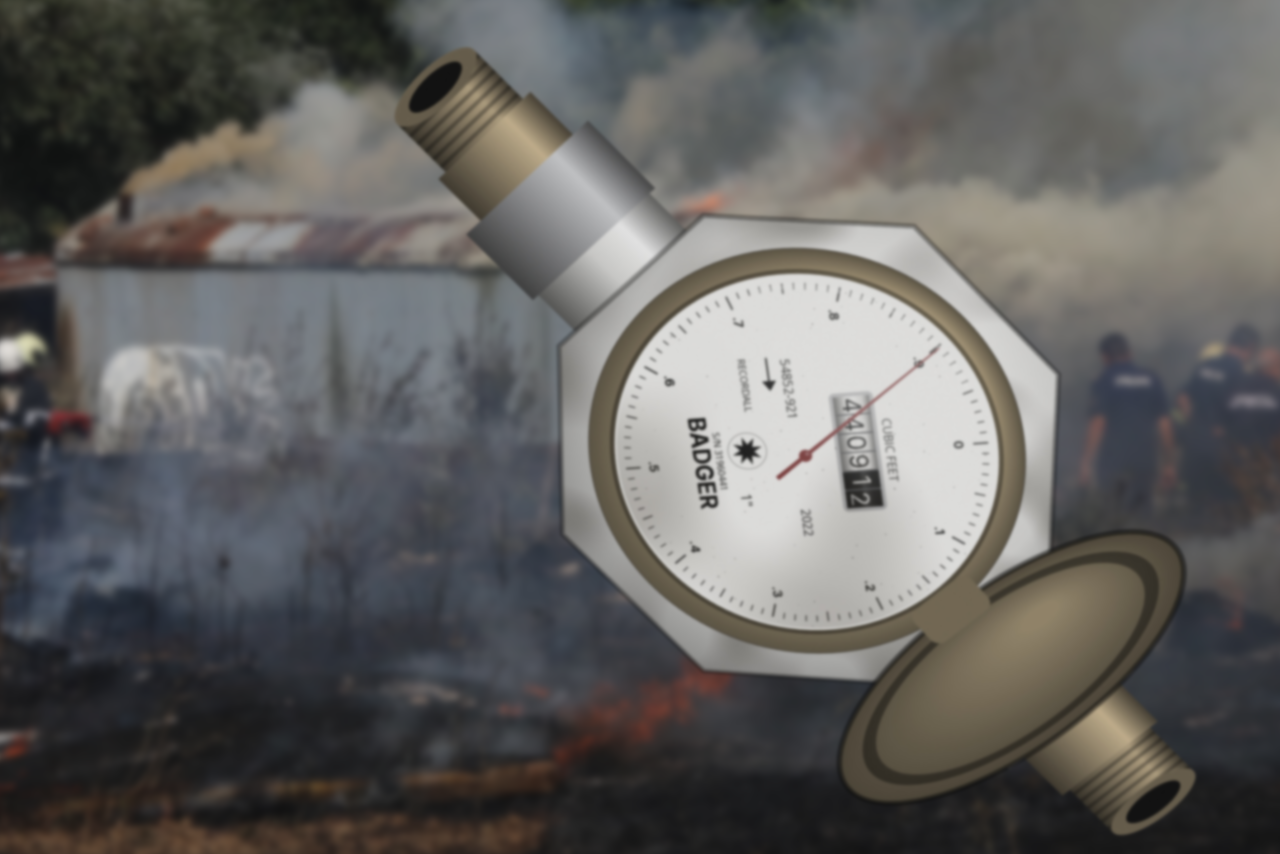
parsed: 440911.90 ft³
